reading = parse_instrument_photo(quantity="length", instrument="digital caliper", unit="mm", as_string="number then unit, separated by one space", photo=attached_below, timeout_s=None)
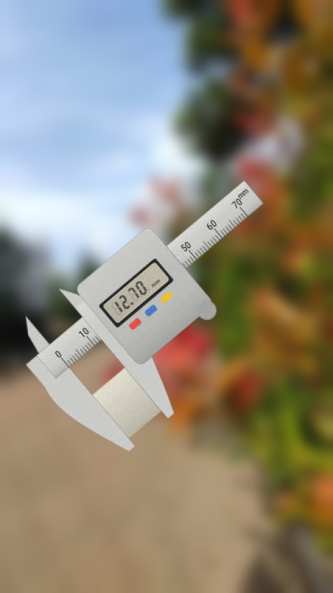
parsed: 12.70 mm
